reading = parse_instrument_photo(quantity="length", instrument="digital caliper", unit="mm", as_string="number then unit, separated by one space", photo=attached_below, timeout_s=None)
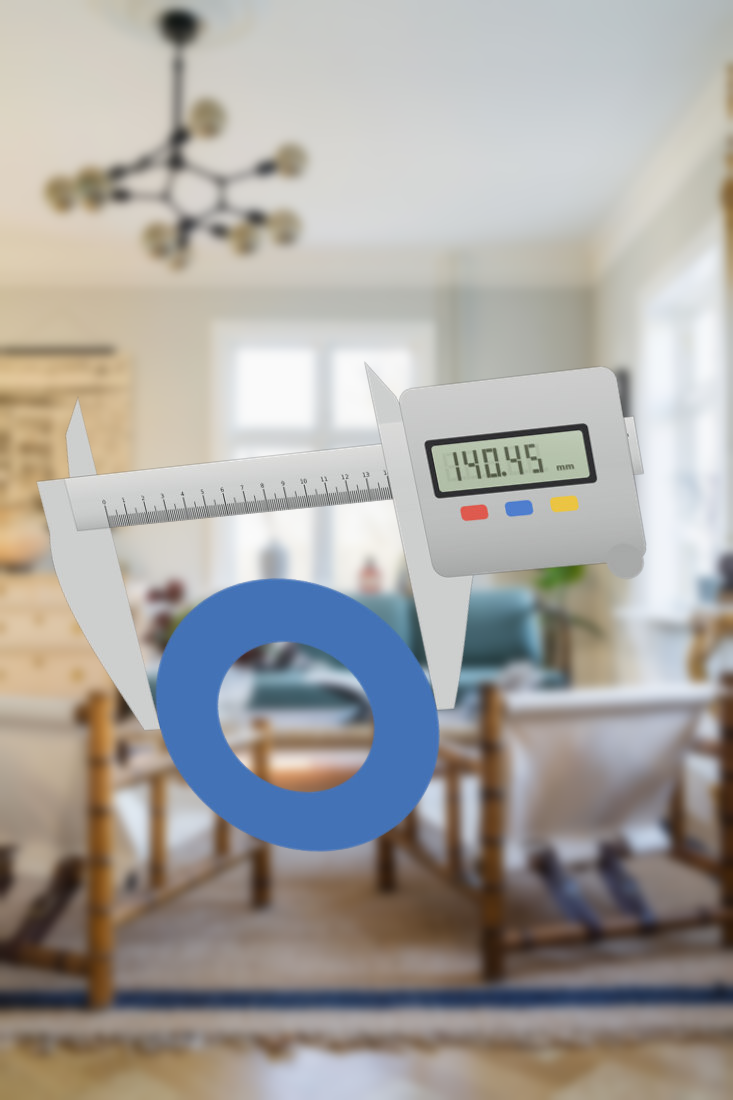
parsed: 140.45 mm
